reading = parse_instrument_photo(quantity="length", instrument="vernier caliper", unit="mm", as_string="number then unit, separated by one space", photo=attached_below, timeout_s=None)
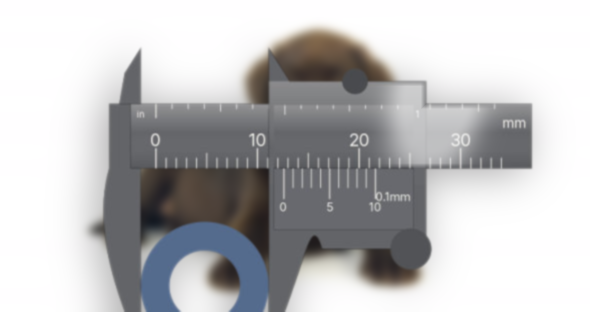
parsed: 12.6 mm
